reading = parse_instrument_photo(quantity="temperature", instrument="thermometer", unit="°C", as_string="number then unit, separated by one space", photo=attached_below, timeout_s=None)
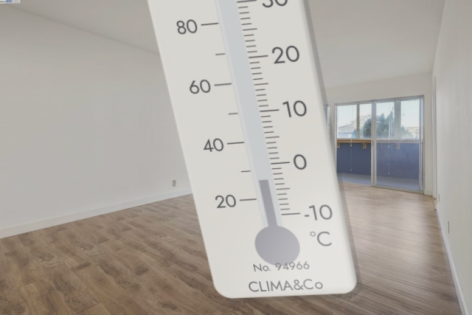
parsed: -3 °C
